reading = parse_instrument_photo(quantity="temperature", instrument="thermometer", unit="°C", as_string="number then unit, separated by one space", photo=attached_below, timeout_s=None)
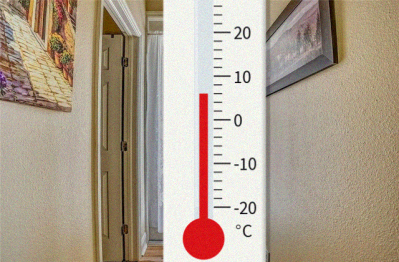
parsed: 6 °C
